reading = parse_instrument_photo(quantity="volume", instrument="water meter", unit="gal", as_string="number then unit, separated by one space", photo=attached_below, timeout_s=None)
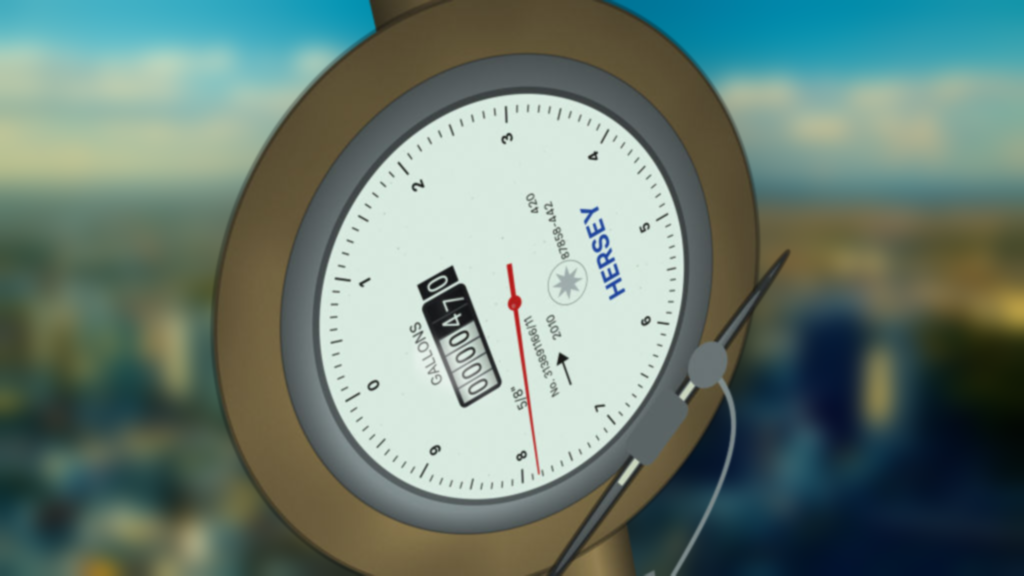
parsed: 467.8 gal
